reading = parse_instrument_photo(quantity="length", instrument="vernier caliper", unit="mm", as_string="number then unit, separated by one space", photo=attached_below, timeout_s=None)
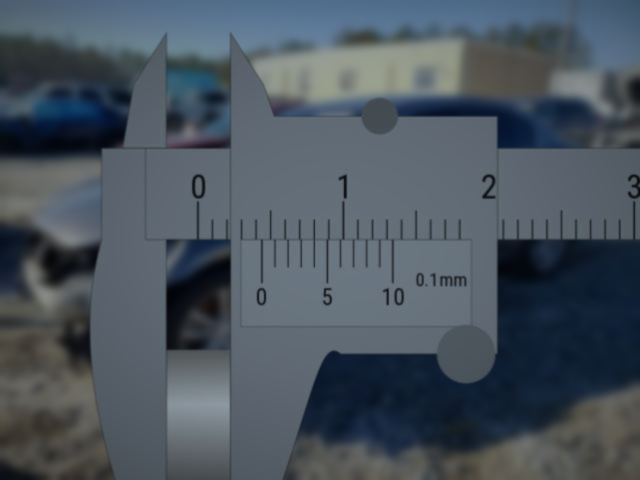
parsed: 4.4 mm
